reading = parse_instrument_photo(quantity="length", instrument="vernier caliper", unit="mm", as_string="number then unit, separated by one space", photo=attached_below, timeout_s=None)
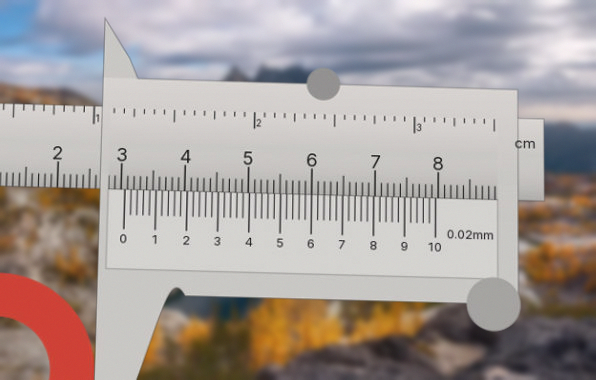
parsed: 30.6 mm
